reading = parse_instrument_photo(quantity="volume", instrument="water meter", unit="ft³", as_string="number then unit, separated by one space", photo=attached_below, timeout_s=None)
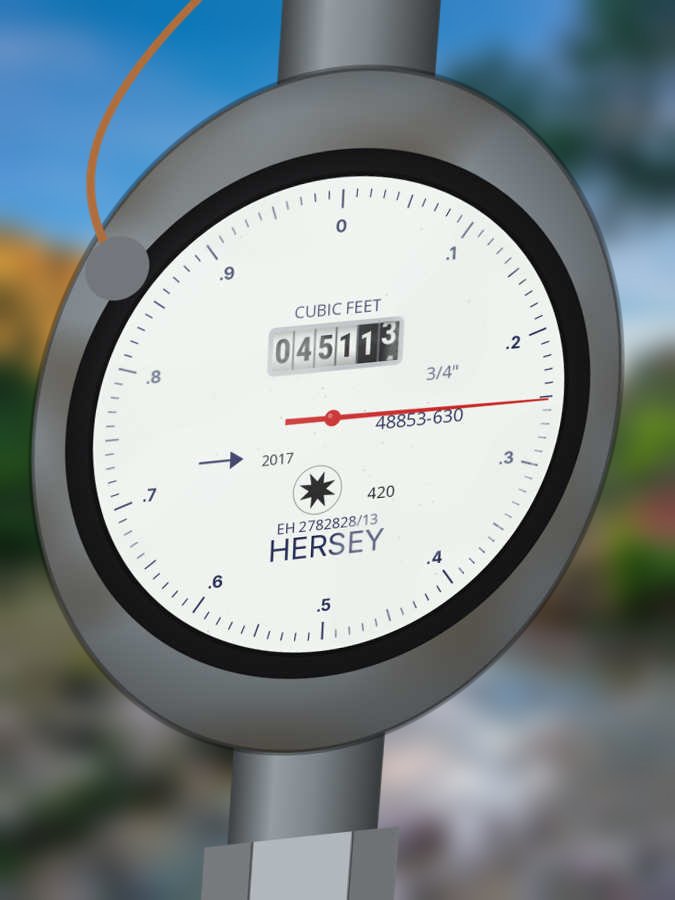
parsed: 45113.25 ft³
